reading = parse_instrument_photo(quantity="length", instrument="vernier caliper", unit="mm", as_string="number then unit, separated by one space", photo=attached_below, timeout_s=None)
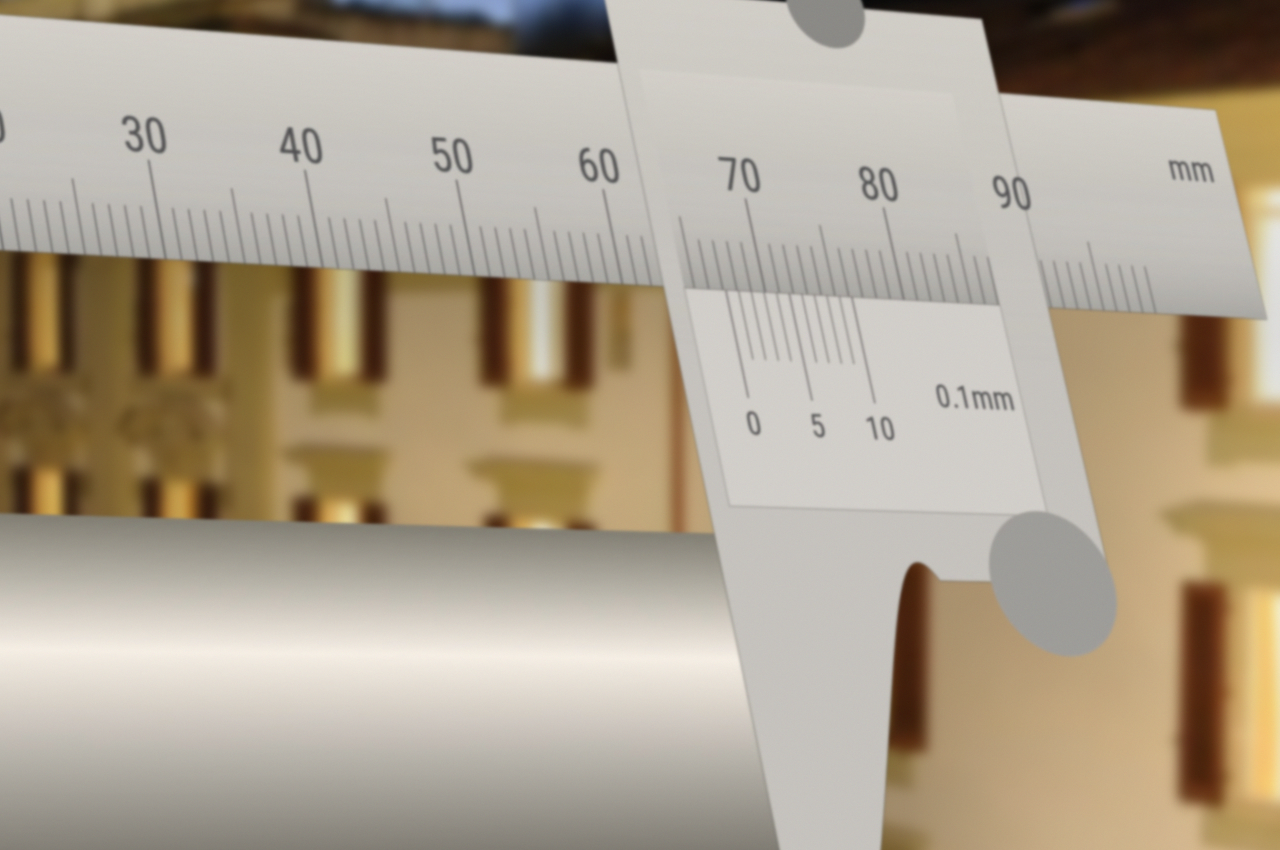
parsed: 67.2 mm
